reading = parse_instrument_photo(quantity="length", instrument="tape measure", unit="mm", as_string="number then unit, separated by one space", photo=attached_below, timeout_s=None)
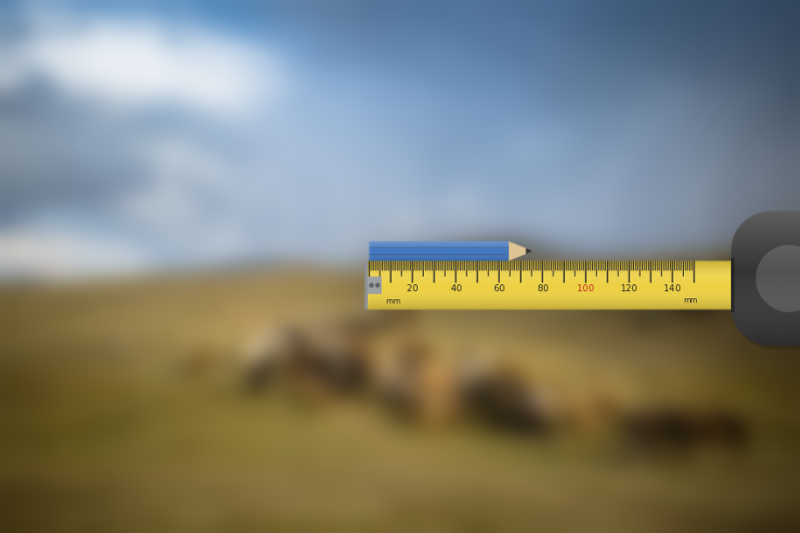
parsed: 75 mm
